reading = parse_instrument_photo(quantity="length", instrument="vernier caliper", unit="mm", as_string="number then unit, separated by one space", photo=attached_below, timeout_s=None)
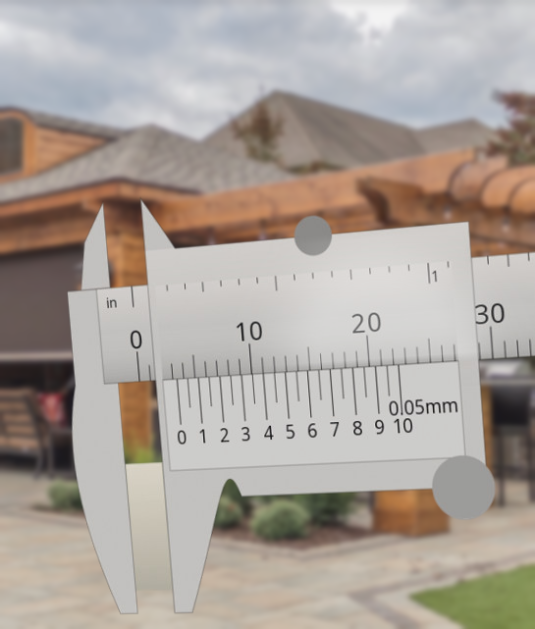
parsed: 3.4 mm
